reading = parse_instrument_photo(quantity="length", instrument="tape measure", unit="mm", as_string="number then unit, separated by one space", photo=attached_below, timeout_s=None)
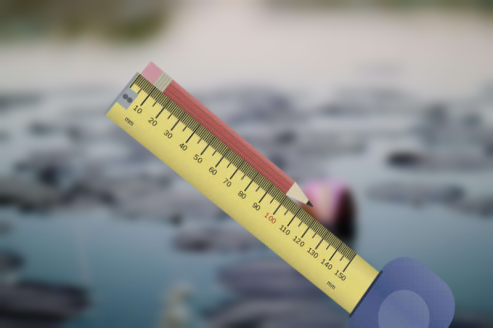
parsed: 115 mm
